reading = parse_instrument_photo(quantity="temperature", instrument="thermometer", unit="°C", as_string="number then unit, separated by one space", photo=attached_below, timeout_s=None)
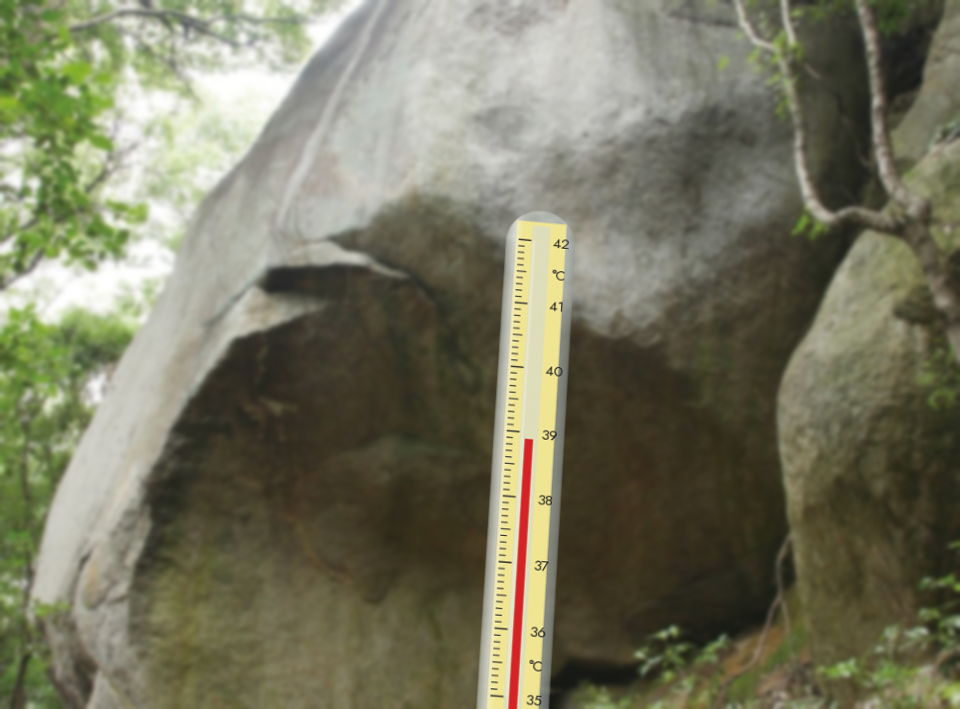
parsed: 38.9 °C
